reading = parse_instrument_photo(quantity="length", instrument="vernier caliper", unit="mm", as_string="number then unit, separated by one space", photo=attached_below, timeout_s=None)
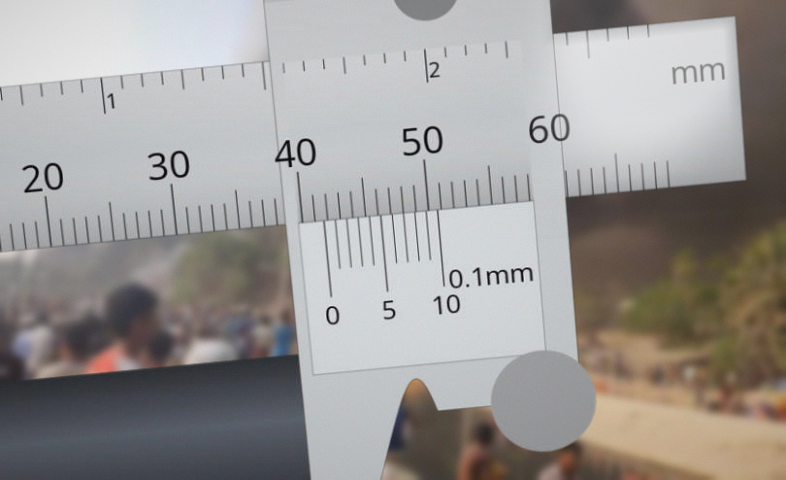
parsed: 41.7 mm
